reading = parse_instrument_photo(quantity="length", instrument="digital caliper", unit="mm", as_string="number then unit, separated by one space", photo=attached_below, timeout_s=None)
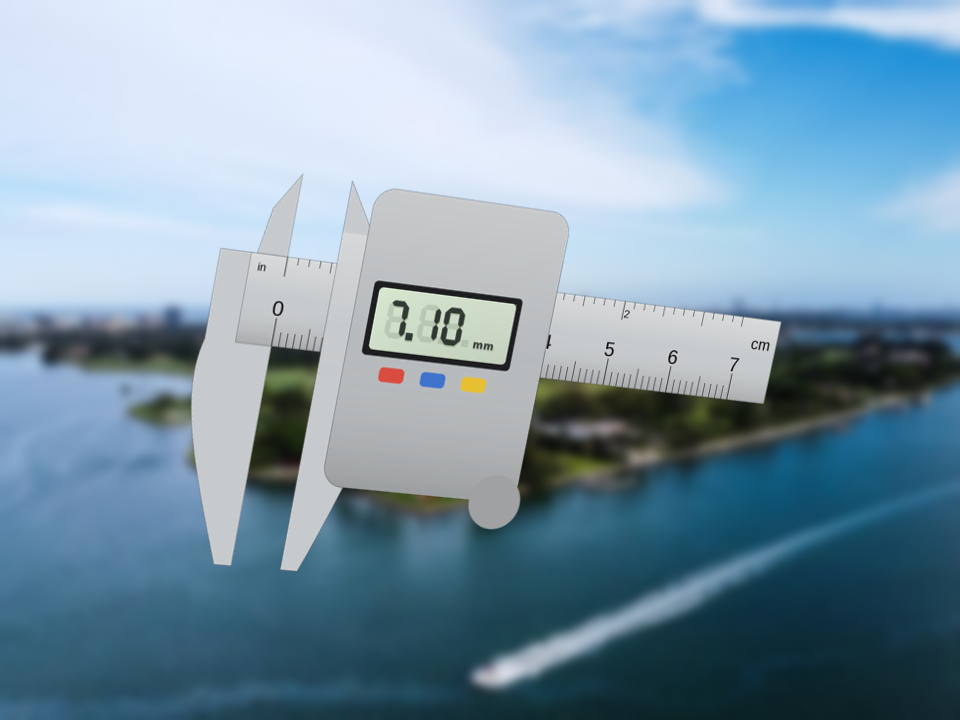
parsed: 7.10 mm
